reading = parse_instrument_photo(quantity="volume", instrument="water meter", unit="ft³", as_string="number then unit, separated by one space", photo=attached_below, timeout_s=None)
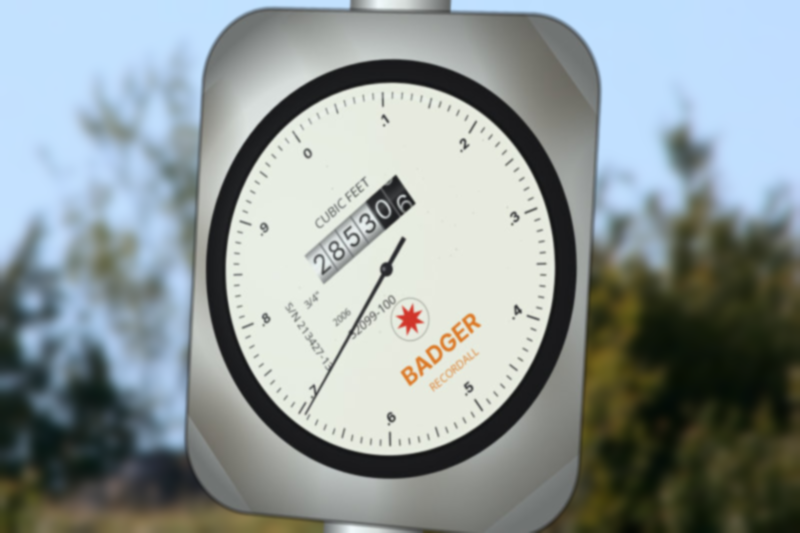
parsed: 285305.69 ft³
